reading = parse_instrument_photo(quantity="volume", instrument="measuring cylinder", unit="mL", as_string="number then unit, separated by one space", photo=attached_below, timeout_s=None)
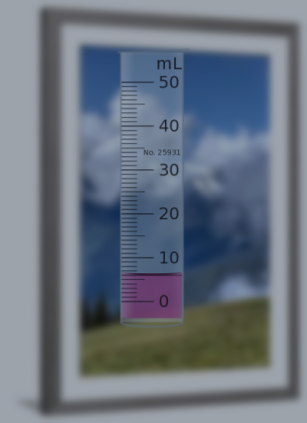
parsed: 6 mL
